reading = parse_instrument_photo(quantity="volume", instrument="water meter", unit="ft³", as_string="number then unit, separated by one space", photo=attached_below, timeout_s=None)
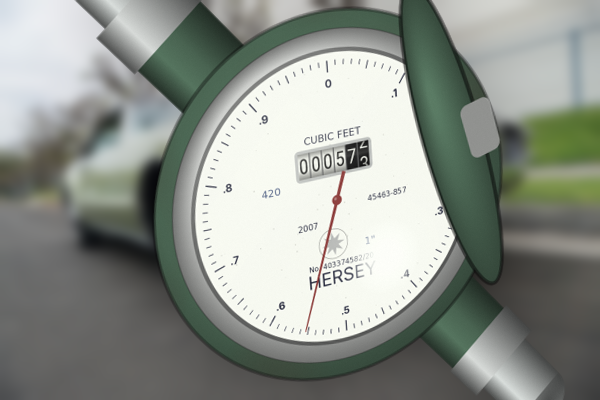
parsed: 572.55 ft³
